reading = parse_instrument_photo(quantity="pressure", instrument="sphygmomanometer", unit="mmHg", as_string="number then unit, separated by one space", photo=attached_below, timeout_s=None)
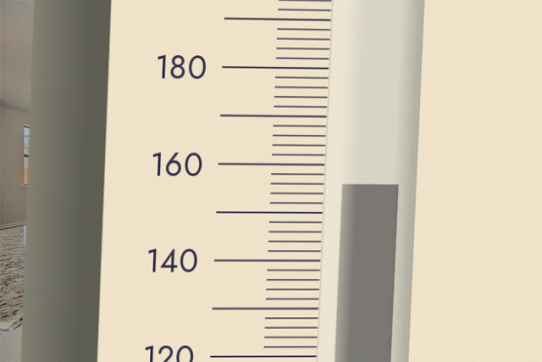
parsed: 156 mmHg
